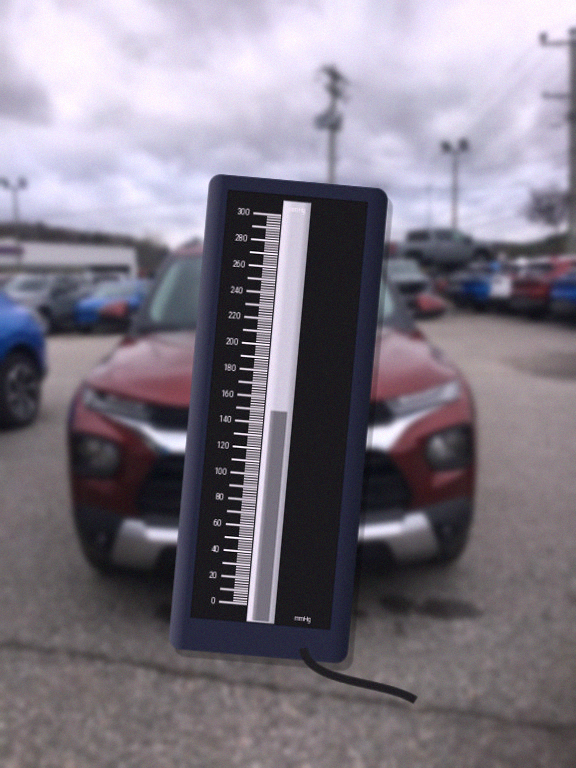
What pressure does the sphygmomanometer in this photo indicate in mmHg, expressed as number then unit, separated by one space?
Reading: 150 mmHg
